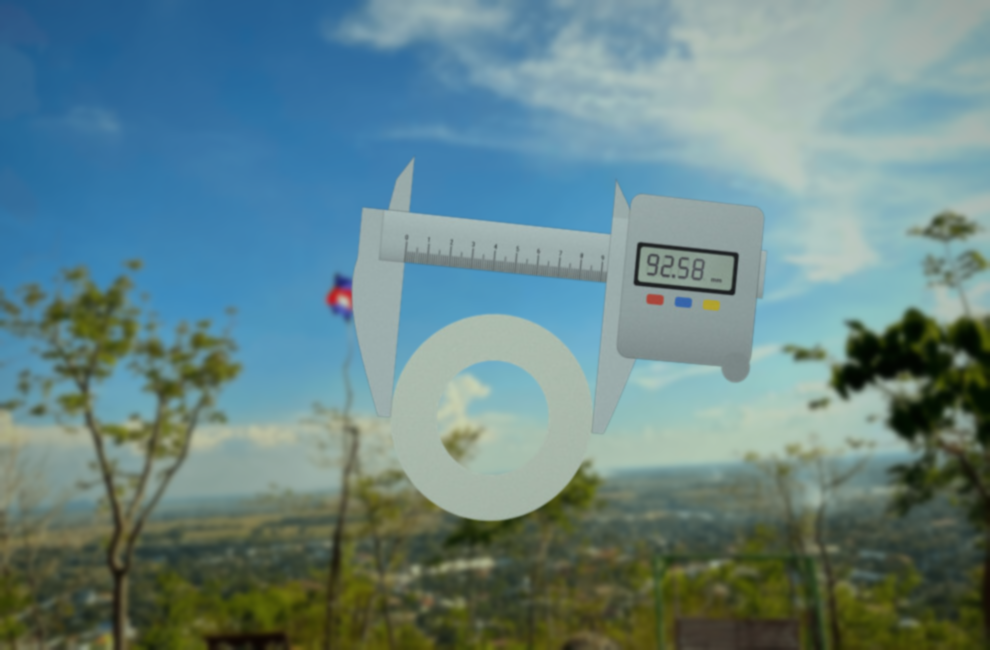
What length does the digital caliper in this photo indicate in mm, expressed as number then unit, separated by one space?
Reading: 92.58 mm
